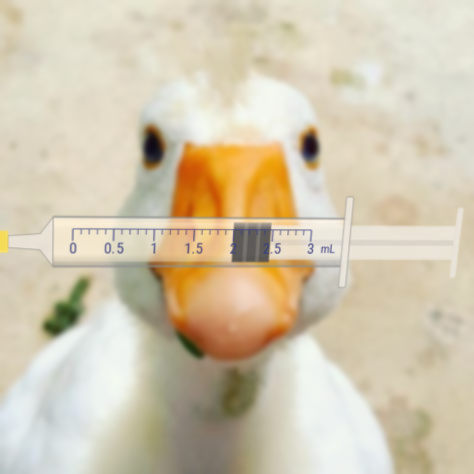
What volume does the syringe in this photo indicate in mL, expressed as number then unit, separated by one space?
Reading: 2 mL
